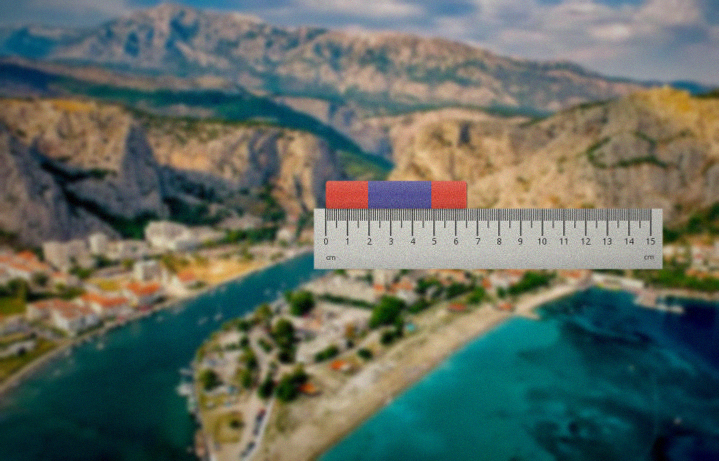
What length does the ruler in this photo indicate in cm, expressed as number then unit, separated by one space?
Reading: 6.5 cm
